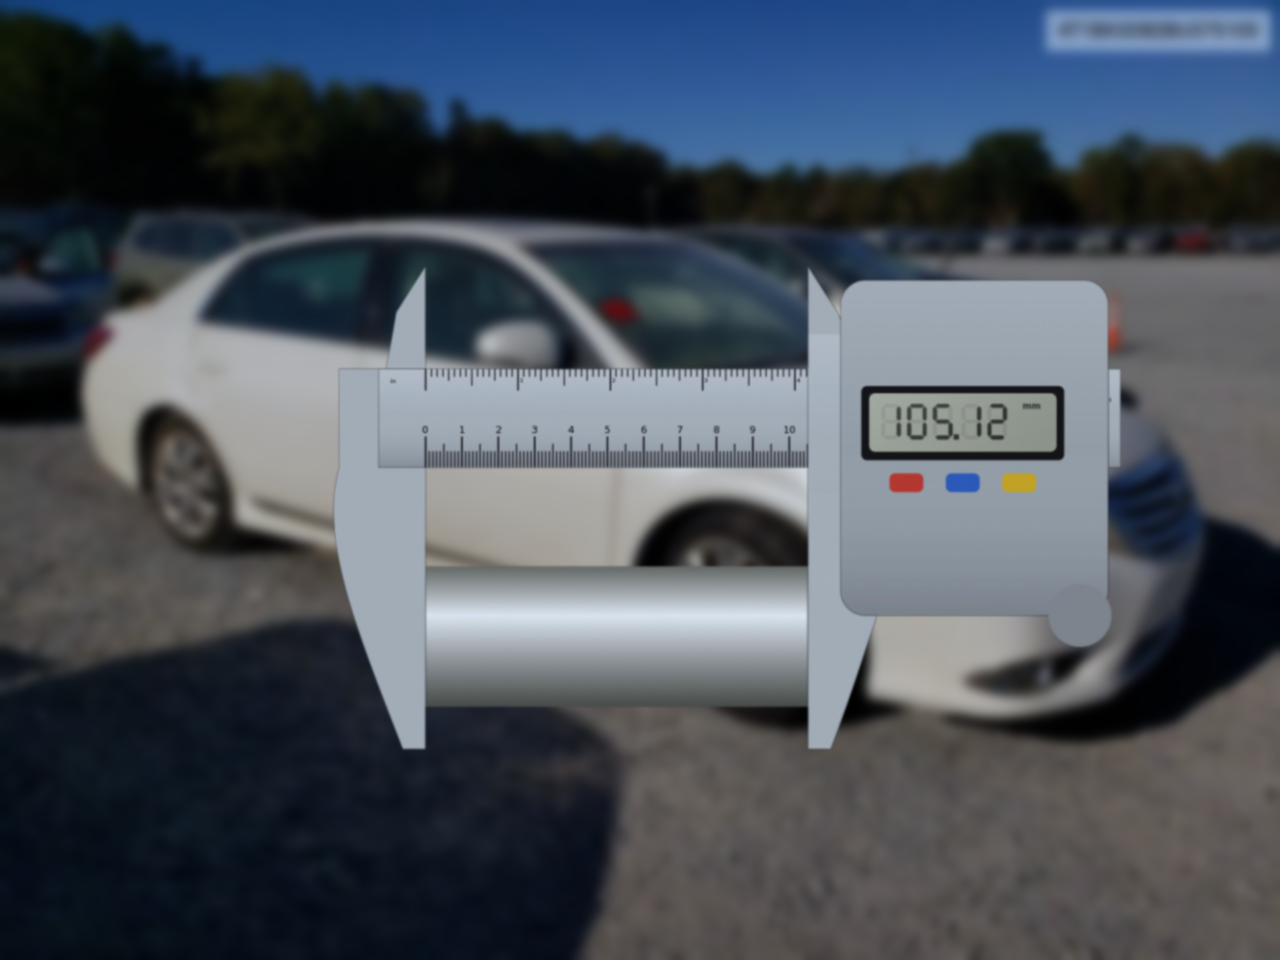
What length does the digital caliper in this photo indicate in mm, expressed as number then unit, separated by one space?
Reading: 105.12 mm
